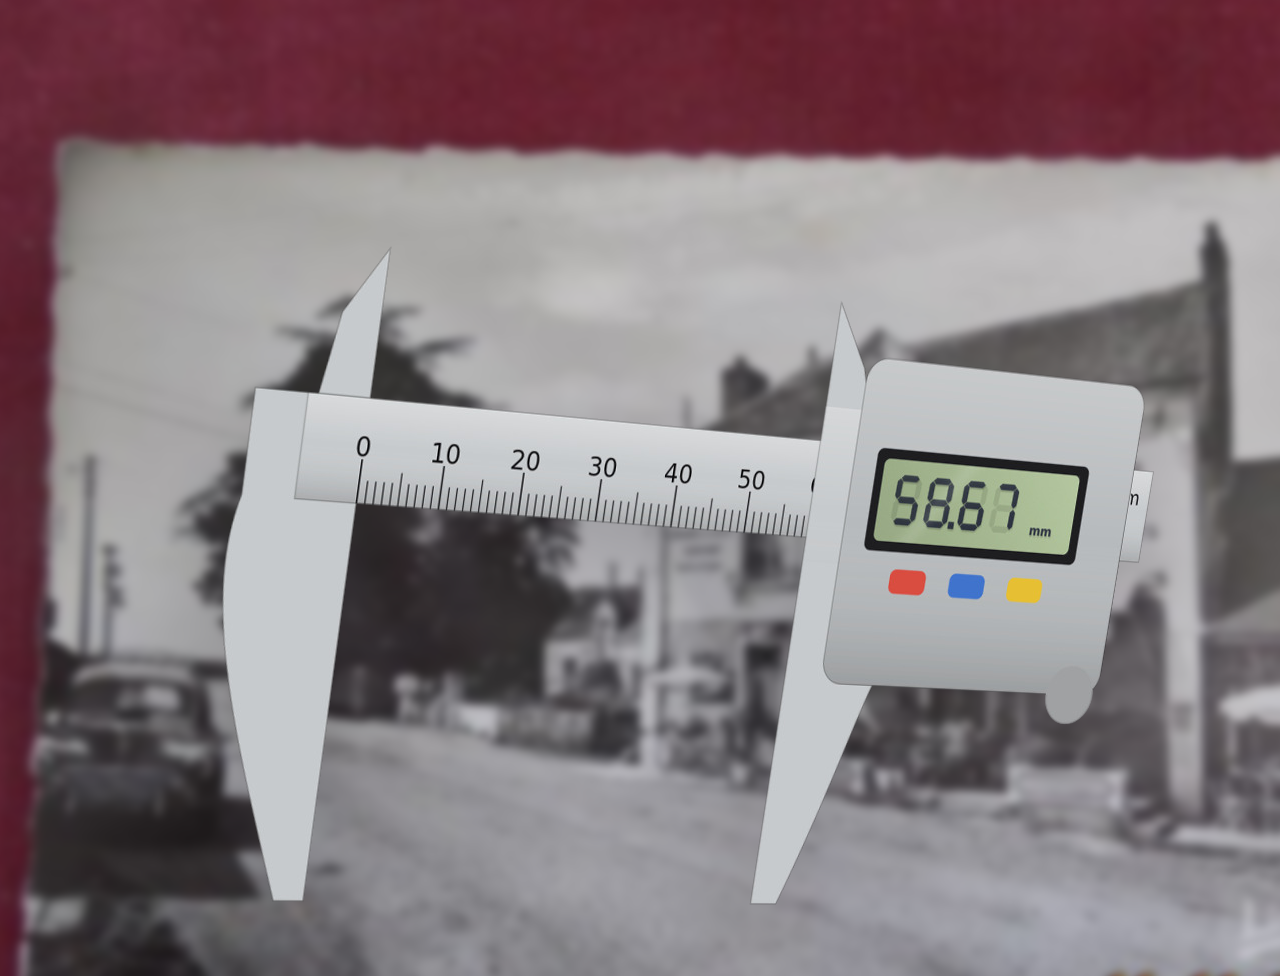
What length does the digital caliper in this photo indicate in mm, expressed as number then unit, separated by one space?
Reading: 58.67 mm
